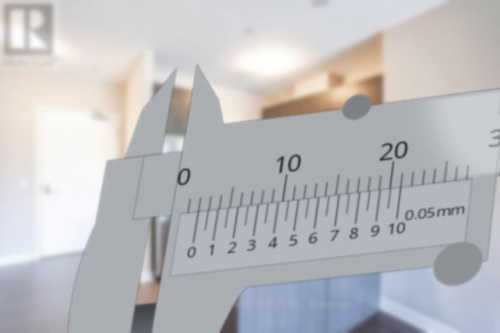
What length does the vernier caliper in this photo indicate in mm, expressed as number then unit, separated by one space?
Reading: 2.0 mm
